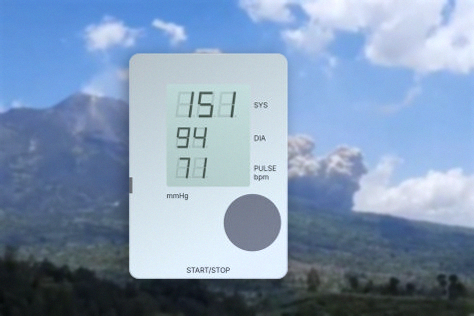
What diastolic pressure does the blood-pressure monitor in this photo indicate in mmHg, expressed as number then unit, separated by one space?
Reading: 94 mmHg
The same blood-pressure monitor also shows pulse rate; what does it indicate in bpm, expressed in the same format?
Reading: 71 bpm
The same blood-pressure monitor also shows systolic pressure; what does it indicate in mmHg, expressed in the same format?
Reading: 151 mmHg
